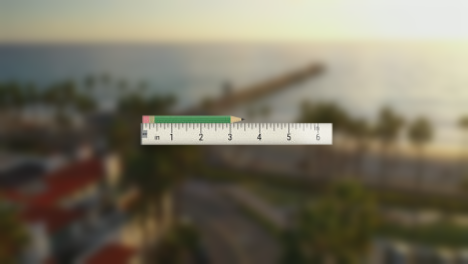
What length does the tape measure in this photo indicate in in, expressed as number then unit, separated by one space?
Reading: 3.5 in
